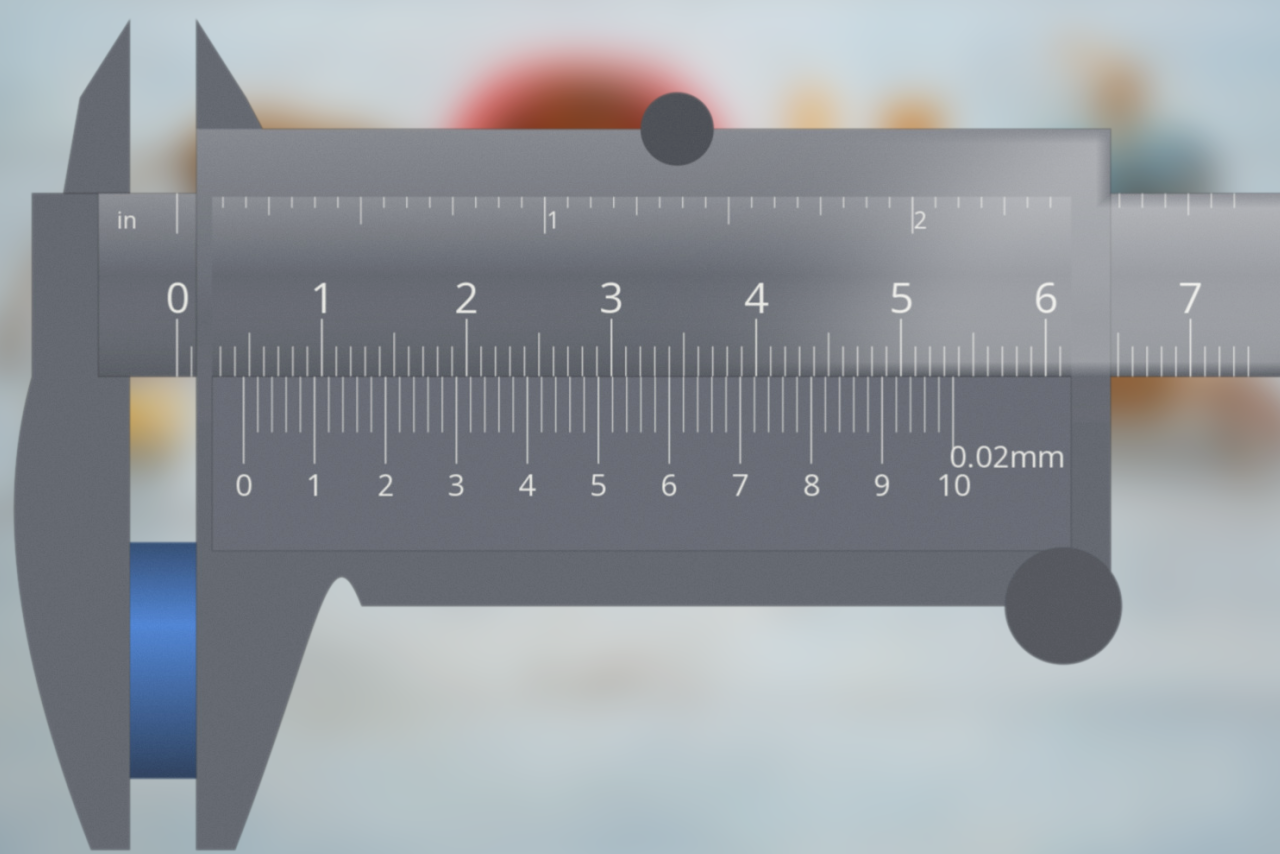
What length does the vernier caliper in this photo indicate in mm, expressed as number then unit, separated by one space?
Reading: 4.6 mm
